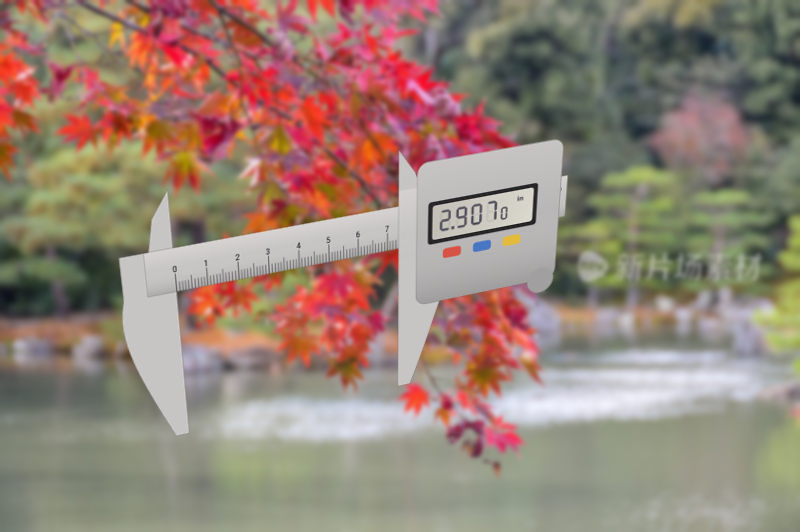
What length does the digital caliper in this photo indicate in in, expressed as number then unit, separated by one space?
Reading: 2.9070 in
